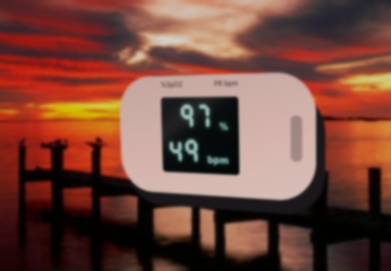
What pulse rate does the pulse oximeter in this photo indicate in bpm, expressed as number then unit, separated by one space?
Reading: 49 bpm
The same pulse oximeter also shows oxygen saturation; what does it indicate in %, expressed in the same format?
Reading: 97 %
